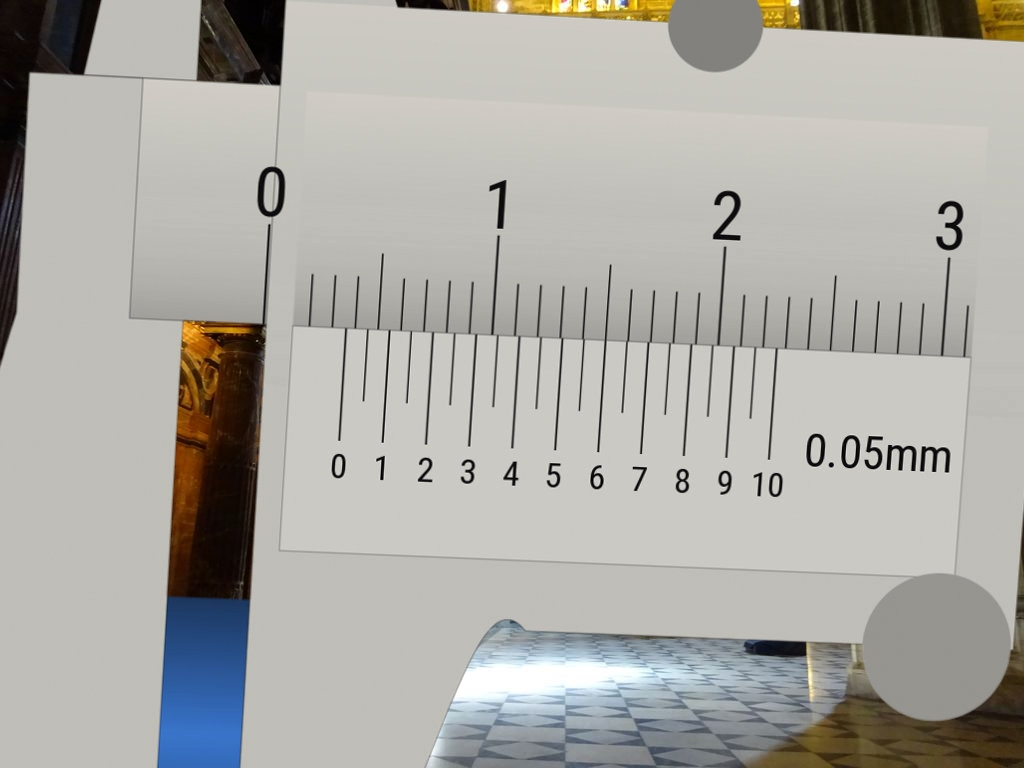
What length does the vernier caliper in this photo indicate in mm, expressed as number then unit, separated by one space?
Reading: 3.6 mm
